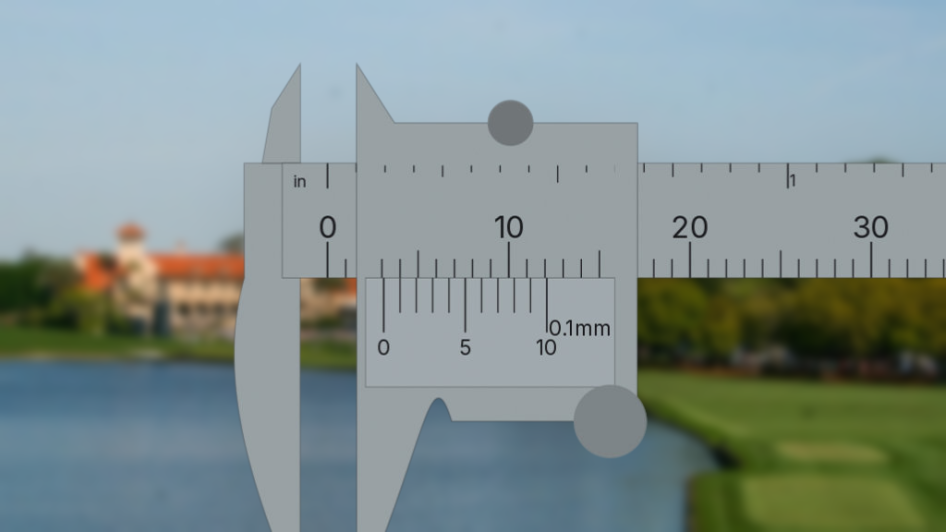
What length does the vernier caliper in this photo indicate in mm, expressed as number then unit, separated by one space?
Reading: 3.1 mm
